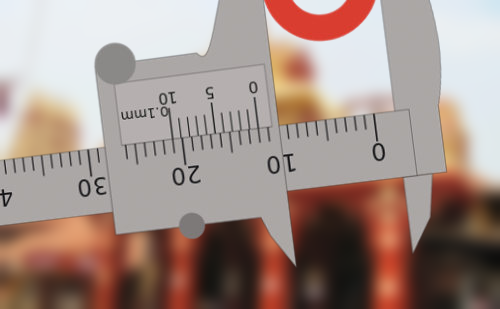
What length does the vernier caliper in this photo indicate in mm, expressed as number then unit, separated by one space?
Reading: 12.0 mm
